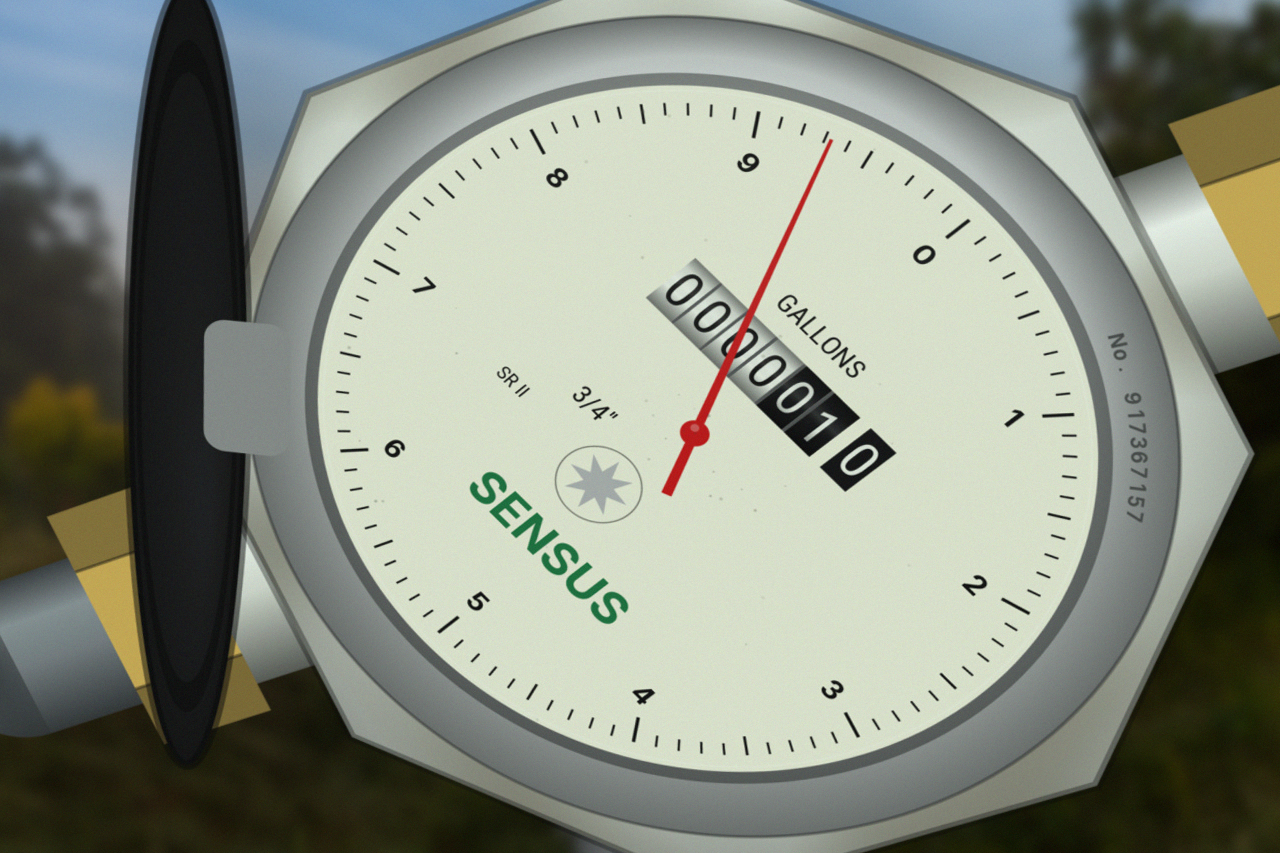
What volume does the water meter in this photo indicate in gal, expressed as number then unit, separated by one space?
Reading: 9.3 gal
